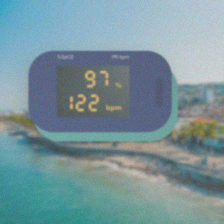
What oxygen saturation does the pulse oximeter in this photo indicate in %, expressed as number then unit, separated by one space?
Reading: 97 %
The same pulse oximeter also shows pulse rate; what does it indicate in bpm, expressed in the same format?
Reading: 122 bpm
